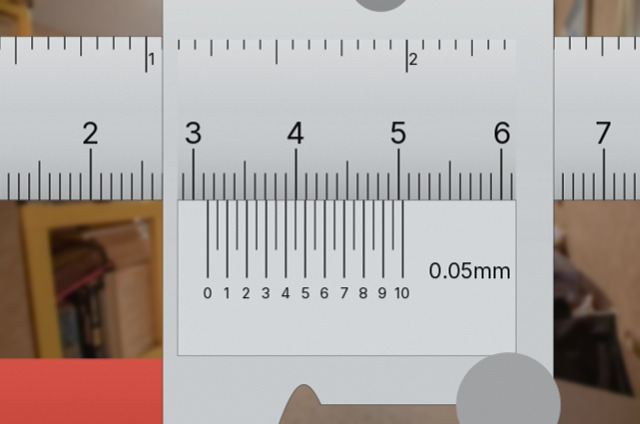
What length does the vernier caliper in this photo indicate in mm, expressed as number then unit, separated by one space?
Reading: 31.4 mm
